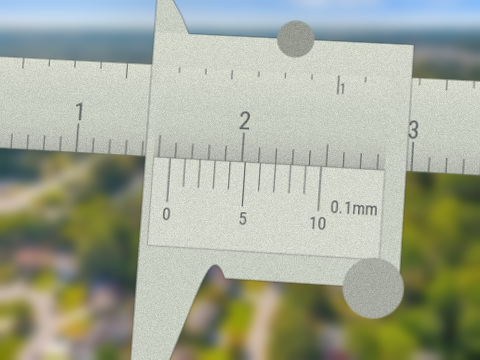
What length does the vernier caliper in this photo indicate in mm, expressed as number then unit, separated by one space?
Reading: 15.7 mm
